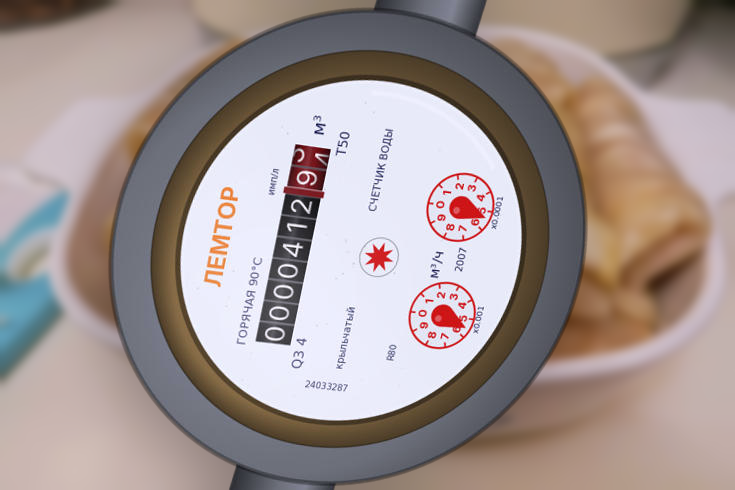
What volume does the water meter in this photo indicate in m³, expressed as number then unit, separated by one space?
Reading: 412.9355 m³
